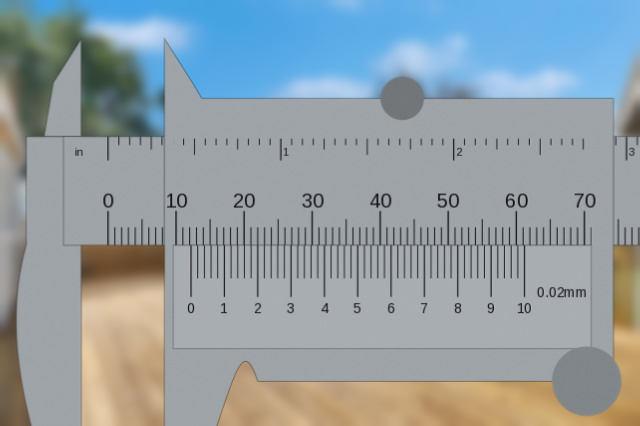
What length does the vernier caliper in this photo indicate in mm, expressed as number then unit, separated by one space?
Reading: 12.2 mm
